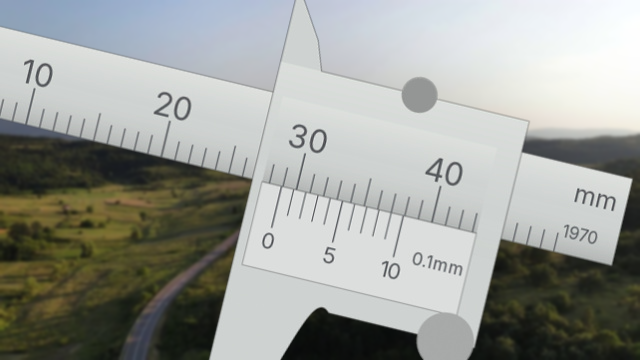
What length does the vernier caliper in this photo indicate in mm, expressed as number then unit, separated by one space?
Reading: 28.9 mm
